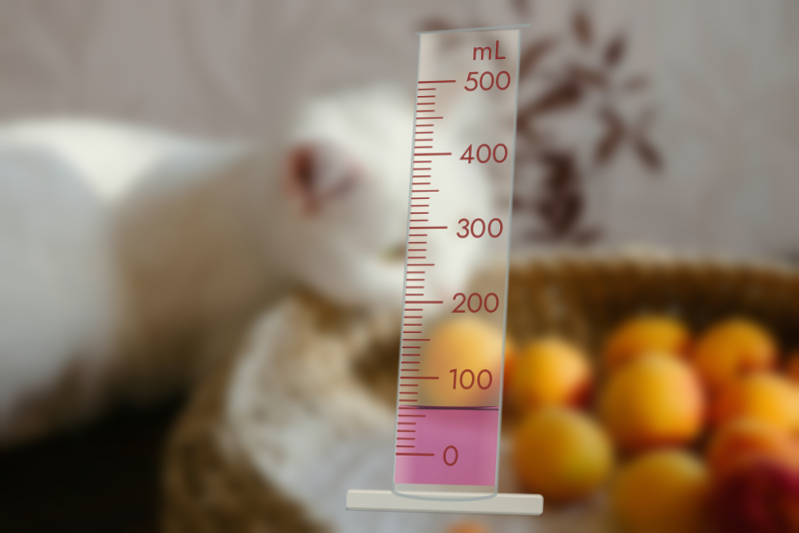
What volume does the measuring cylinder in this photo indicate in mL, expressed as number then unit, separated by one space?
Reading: 60 mL
